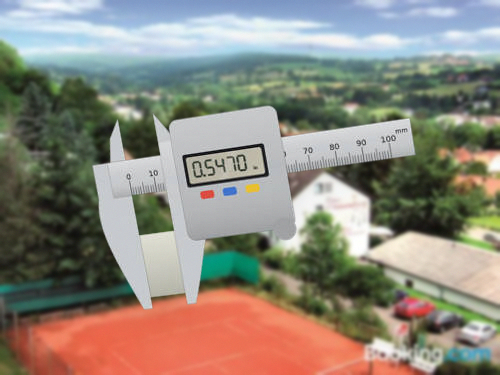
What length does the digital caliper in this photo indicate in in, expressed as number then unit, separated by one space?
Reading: 0.5470 in
